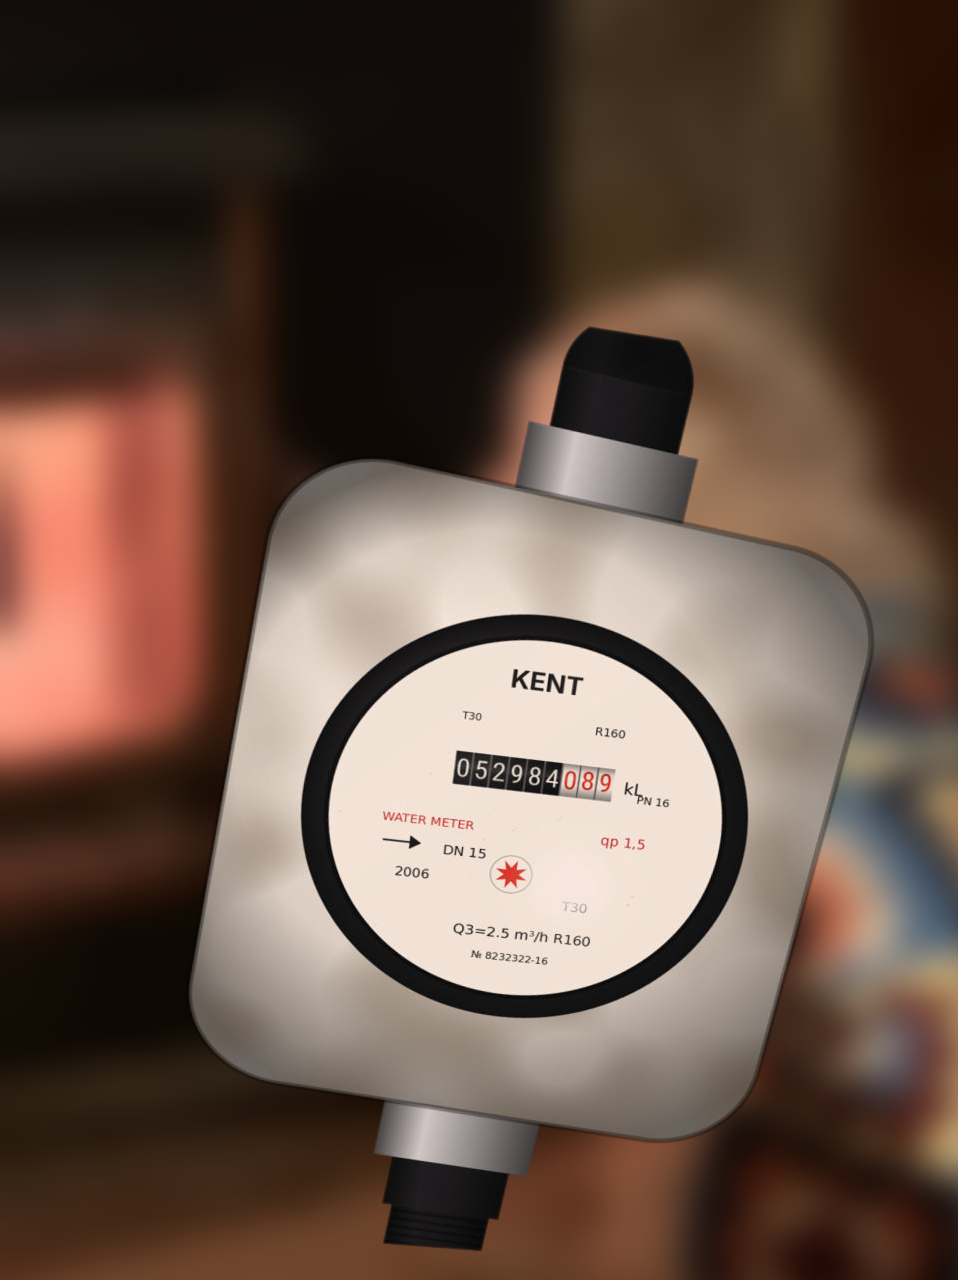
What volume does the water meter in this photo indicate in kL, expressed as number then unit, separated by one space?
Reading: 52984.089 kL
